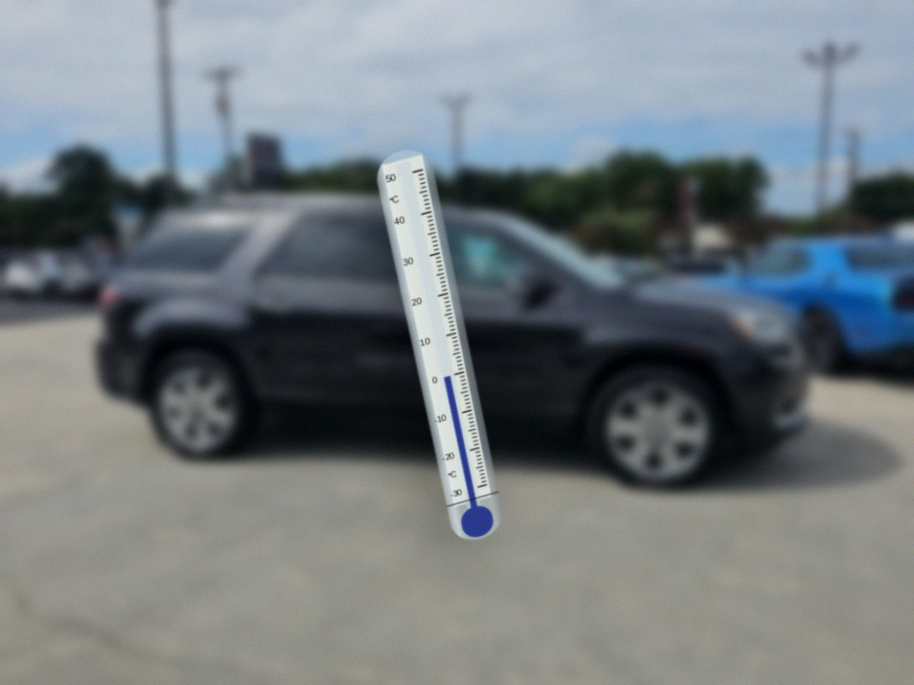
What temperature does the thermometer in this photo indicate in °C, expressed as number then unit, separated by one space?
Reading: 0 °C
